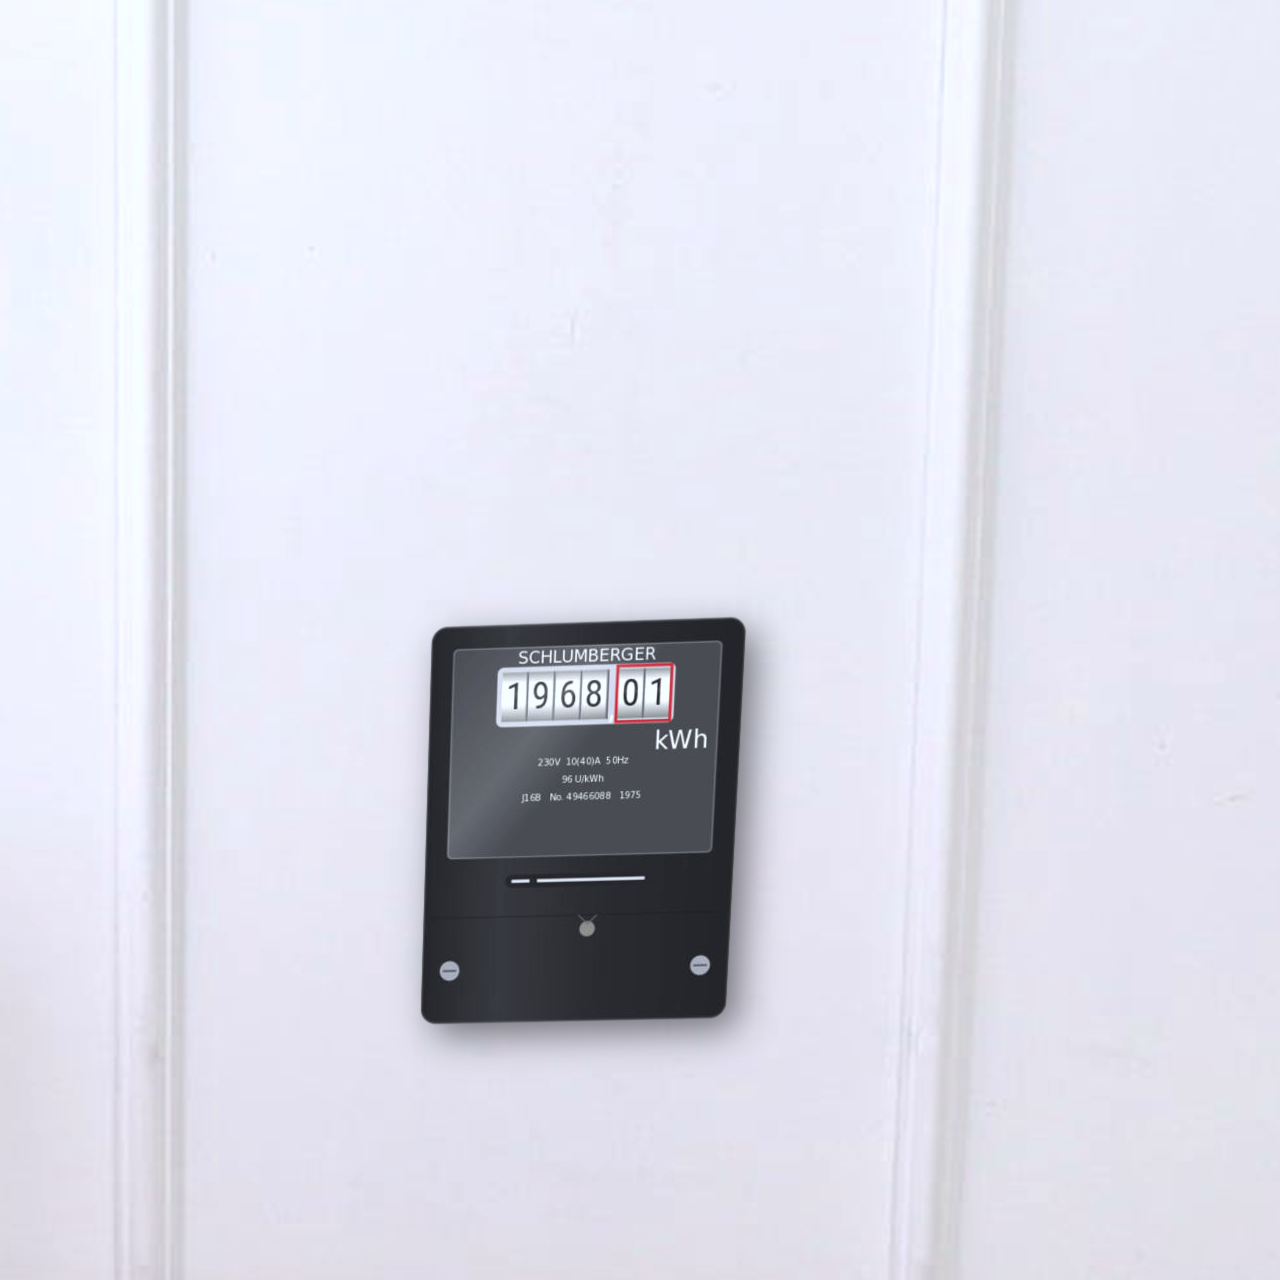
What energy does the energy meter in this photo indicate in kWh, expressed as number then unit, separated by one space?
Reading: 1968.01 kWh
